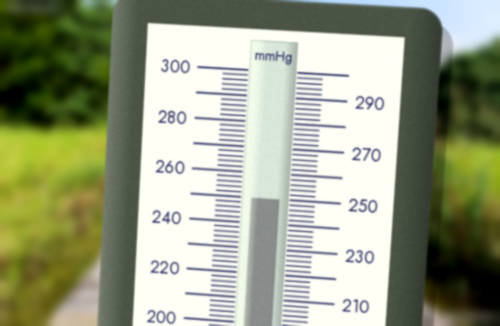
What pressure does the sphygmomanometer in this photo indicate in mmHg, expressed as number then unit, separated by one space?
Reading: 250 mmHg
